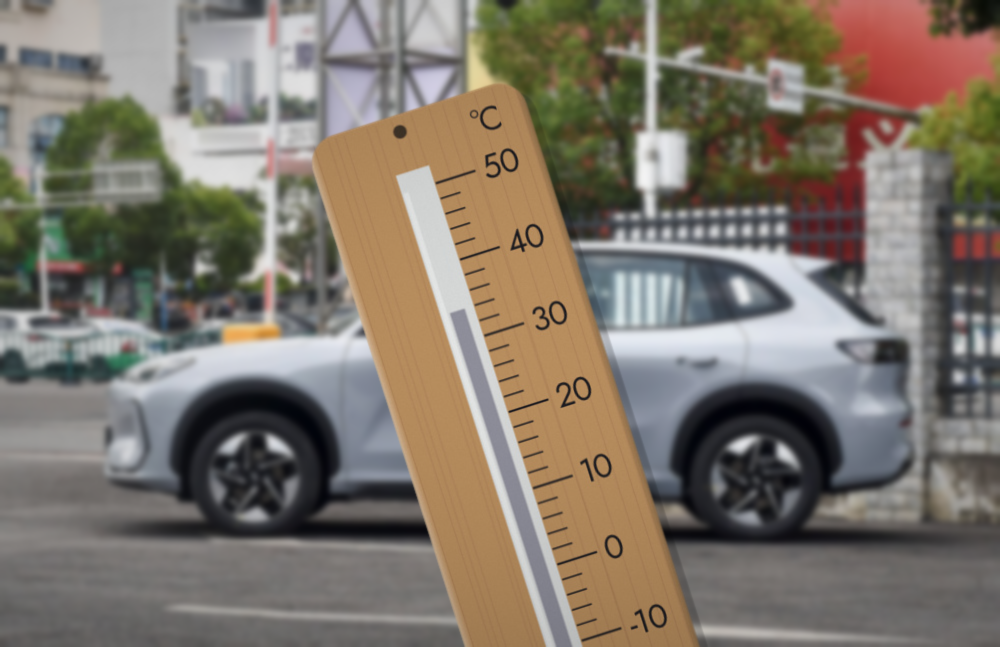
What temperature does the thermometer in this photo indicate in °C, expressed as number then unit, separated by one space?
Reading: 34 °C
